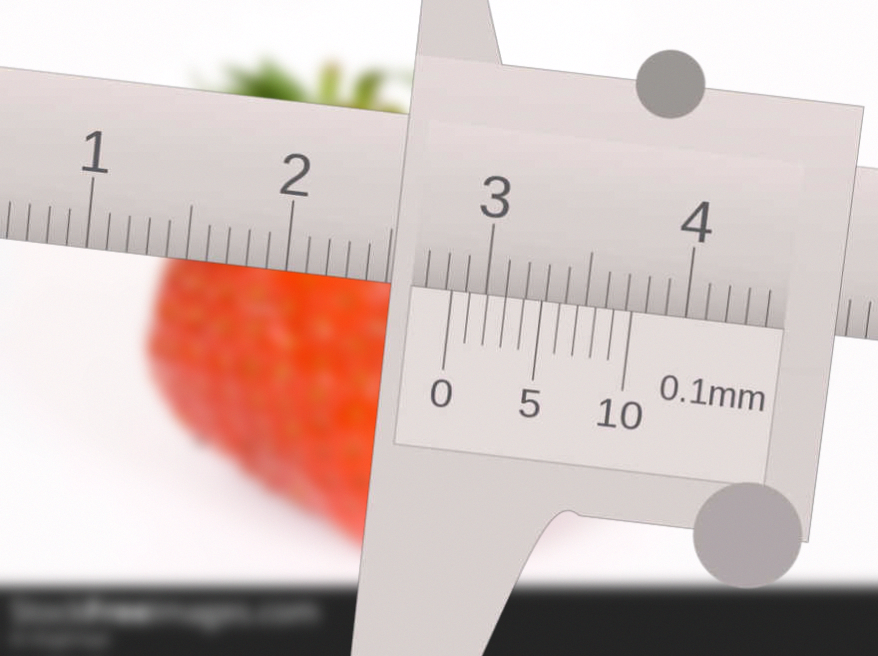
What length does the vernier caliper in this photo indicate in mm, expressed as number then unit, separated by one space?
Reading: 28.3 mm
